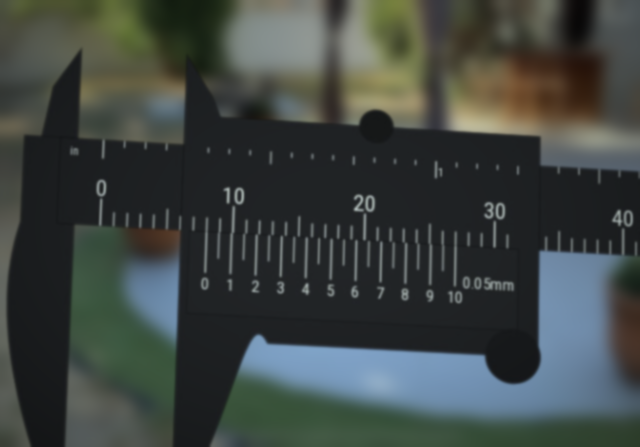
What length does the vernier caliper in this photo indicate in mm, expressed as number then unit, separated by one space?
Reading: 8.0 mm
